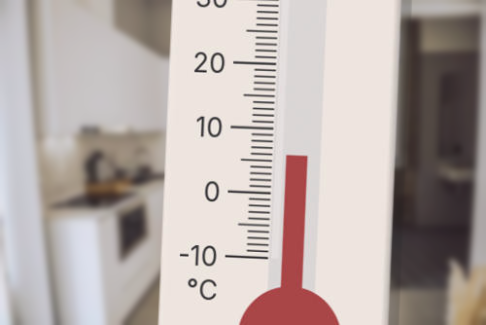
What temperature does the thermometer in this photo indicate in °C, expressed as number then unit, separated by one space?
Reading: 6 °C
